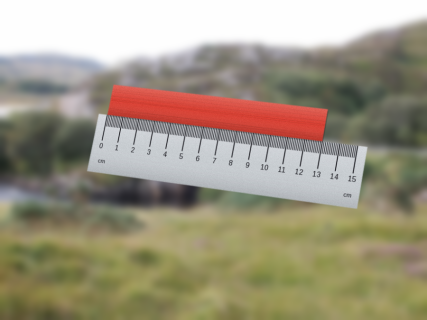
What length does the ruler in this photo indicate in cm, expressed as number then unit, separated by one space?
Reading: 13 cm
